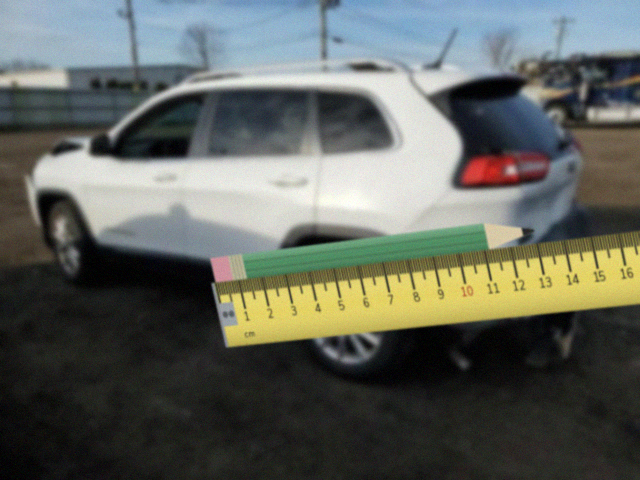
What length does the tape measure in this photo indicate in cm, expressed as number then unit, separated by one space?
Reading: 13 cm
